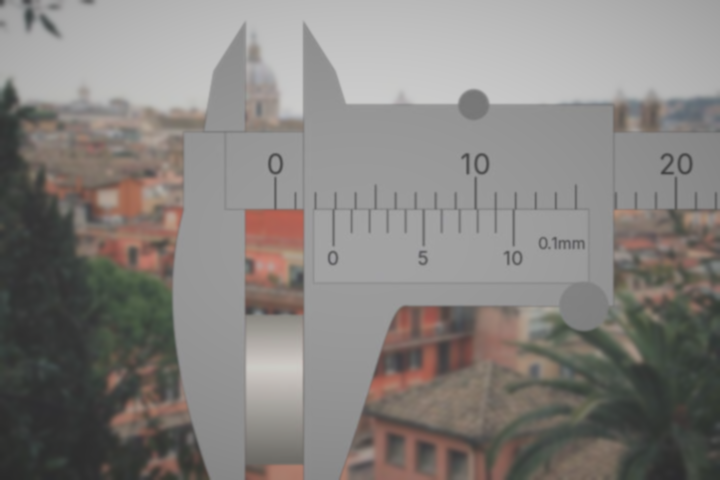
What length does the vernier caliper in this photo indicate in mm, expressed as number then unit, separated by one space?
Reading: 2.9 mm
